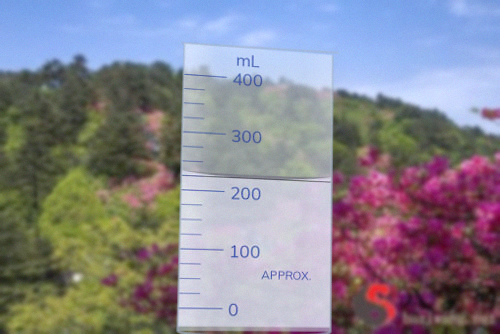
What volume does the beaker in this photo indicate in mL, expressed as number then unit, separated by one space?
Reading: 225 mL
